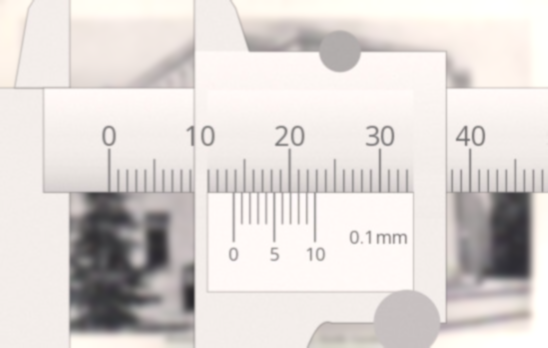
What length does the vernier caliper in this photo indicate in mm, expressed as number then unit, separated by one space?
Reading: 13.8 mm
